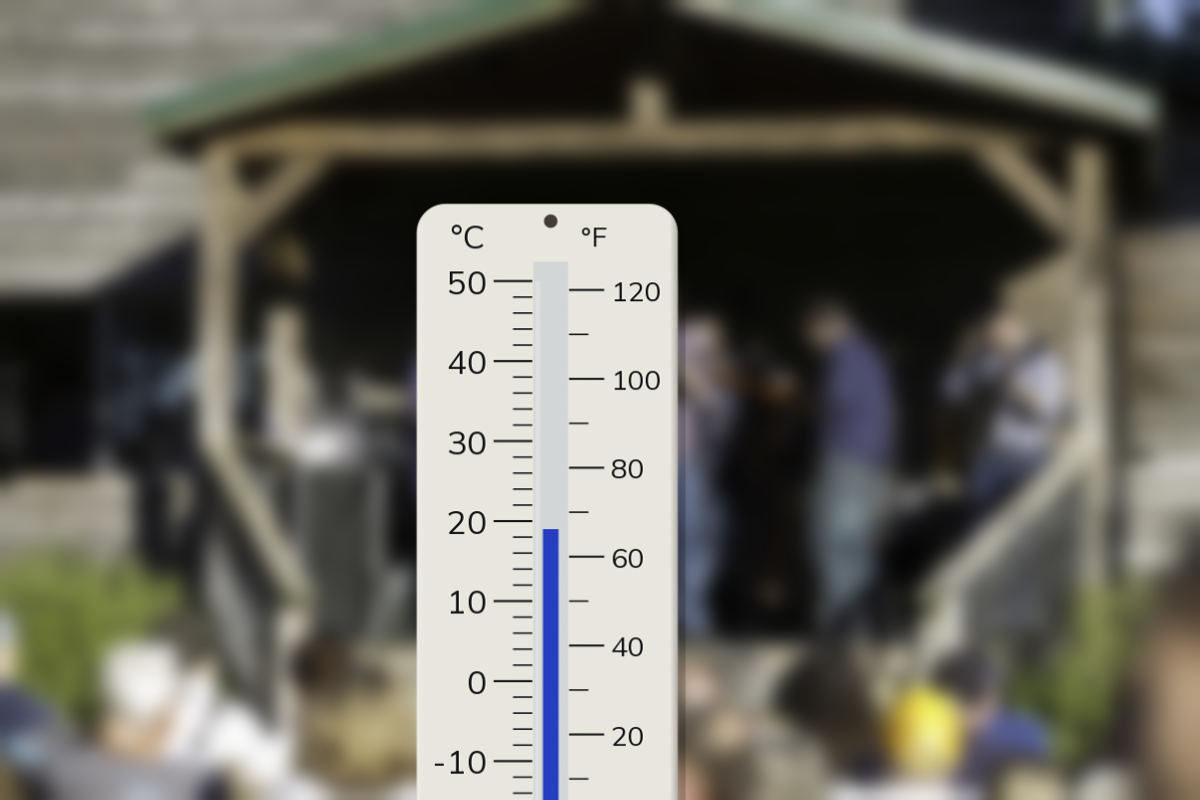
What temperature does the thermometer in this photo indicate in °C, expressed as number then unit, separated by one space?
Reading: 19 °C
